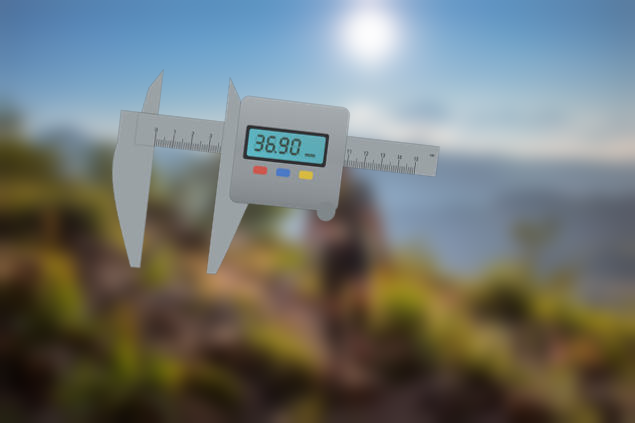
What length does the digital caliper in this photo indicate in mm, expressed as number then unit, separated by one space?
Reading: 36.90 mm
